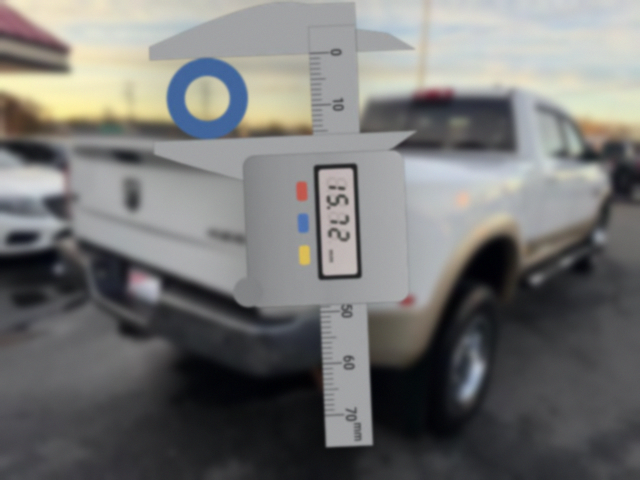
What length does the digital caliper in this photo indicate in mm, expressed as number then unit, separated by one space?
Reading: 15.72 mm
